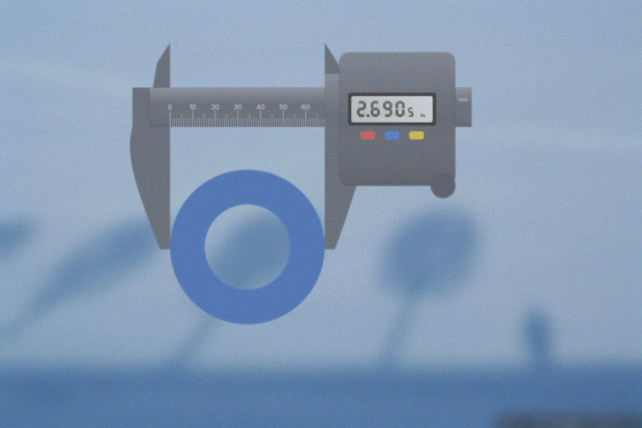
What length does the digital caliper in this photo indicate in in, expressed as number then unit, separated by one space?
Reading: 2.6905 in
